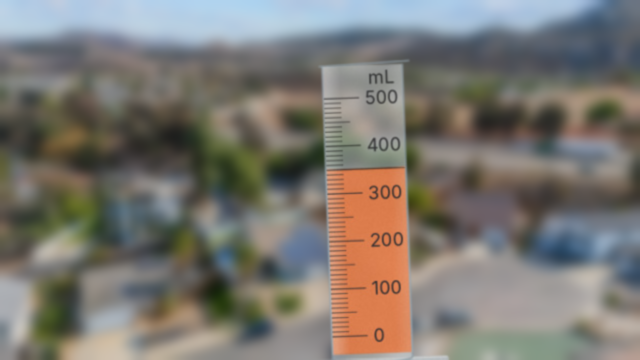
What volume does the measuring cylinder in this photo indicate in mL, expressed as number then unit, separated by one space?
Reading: 350 mL
